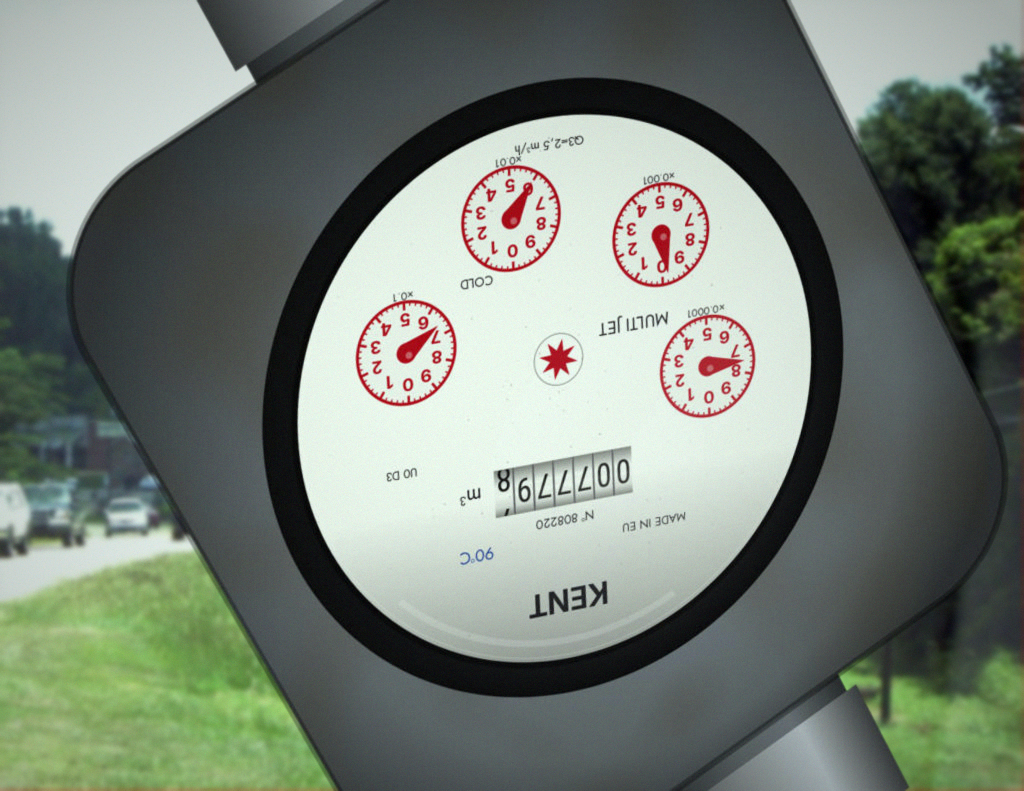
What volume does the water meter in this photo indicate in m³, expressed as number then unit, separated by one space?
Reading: 77797.6597 m³
